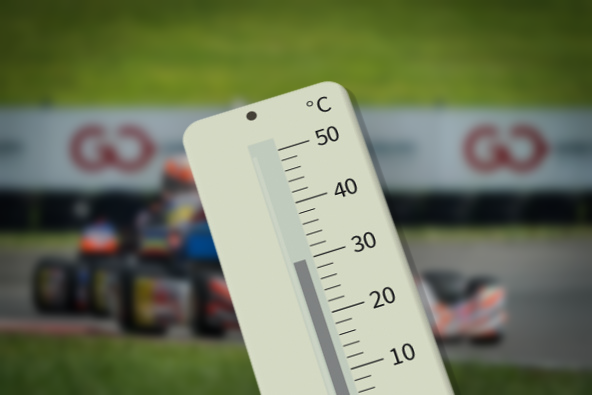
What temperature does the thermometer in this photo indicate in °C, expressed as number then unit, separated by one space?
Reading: 30 °C
